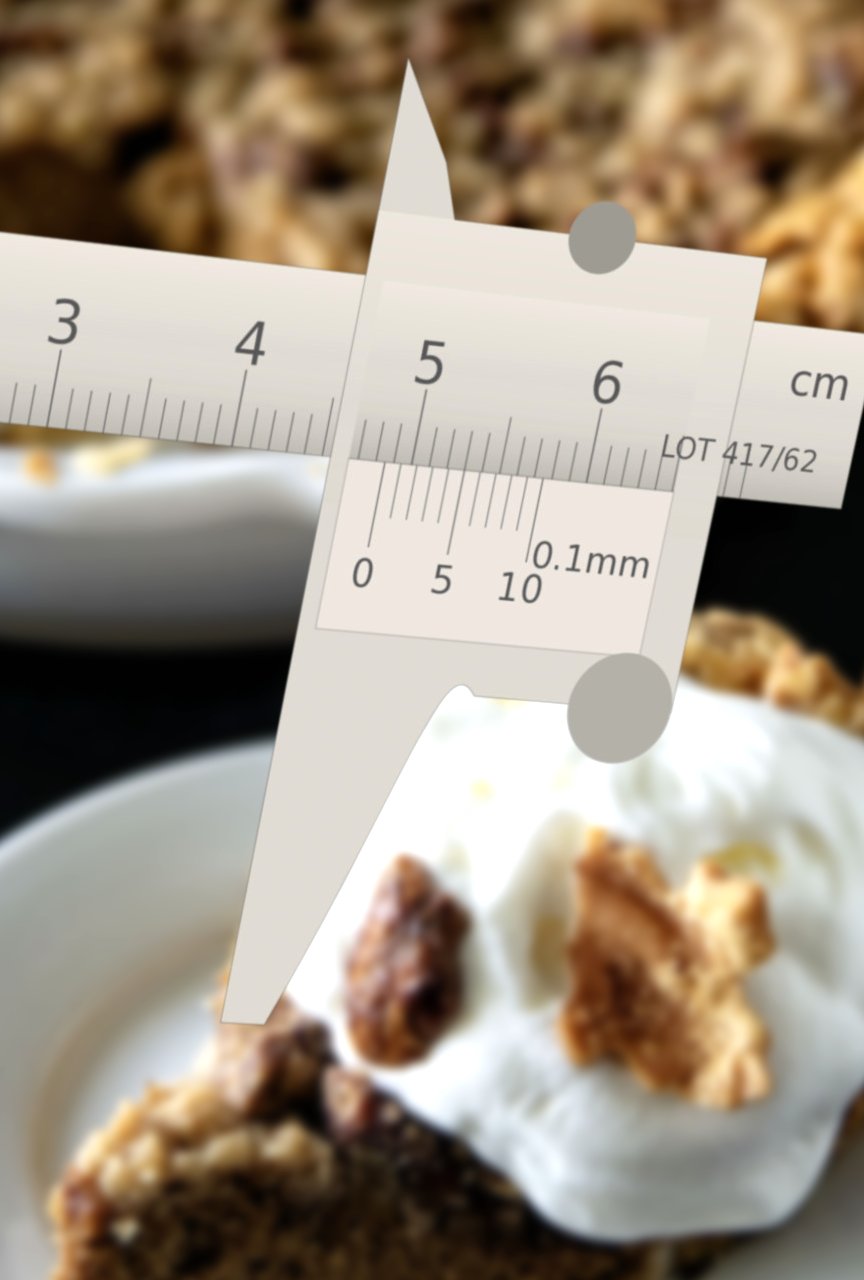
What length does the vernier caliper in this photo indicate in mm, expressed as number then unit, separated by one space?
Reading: 48.5 mm
